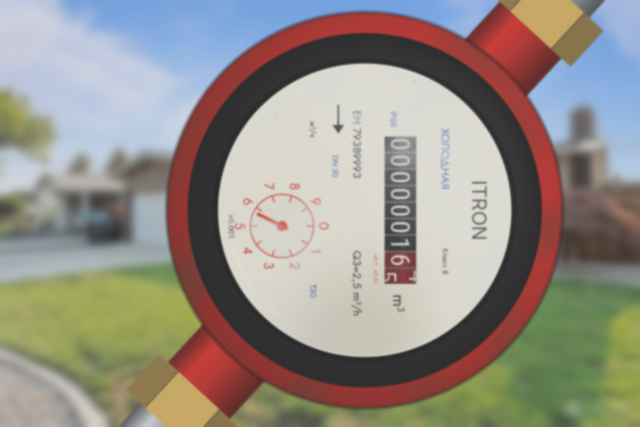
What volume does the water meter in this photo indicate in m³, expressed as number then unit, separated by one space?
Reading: 1.645 m³
